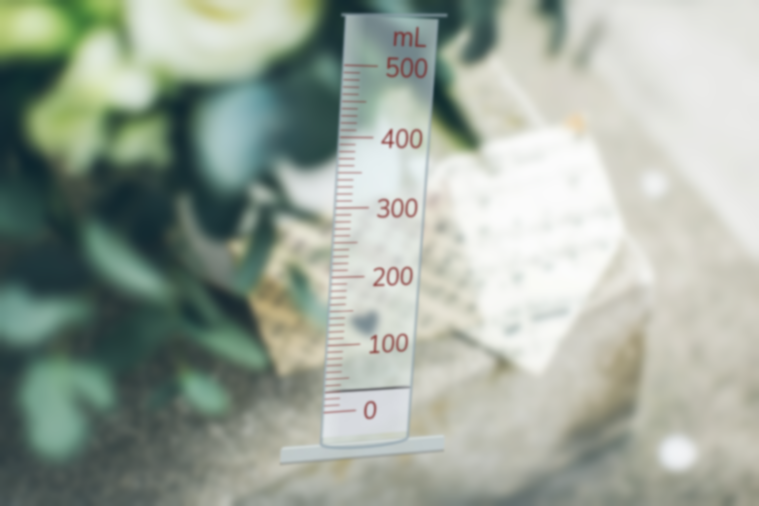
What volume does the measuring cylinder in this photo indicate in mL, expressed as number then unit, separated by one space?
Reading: 30 mL
